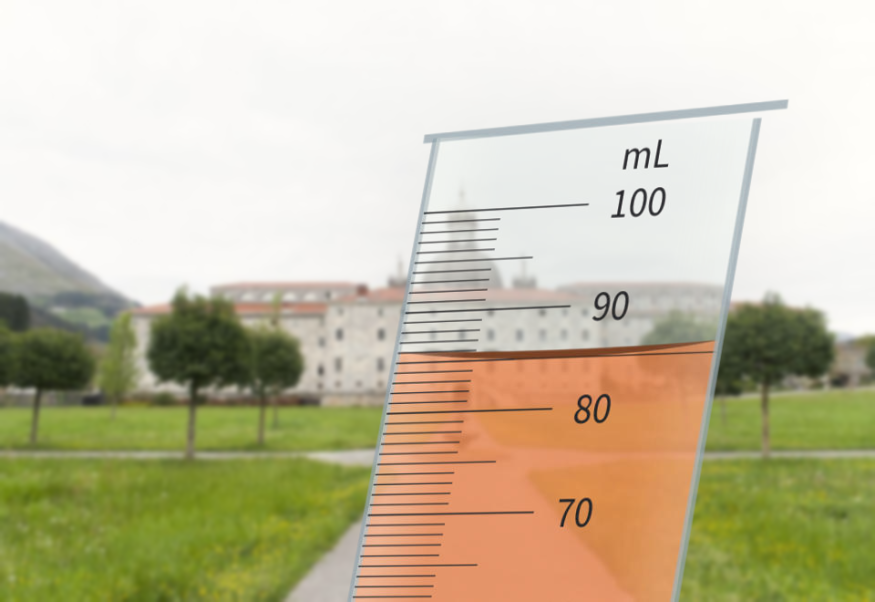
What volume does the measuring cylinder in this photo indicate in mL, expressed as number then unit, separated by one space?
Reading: 85 mL
